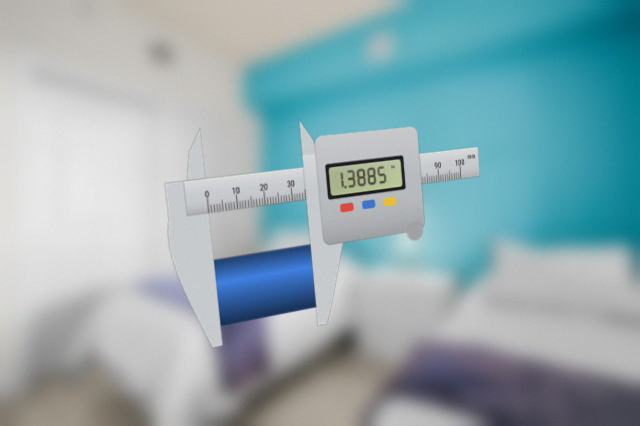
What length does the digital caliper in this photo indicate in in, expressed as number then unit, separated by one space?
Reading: 1.3885 in
